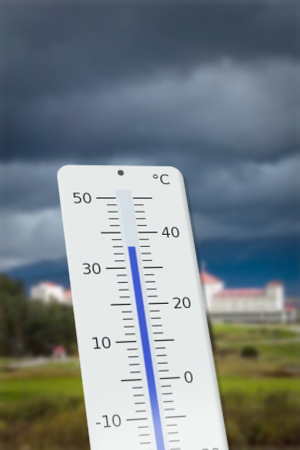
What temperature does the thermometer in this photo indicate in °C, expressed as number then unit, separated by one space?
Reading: 36 °C
